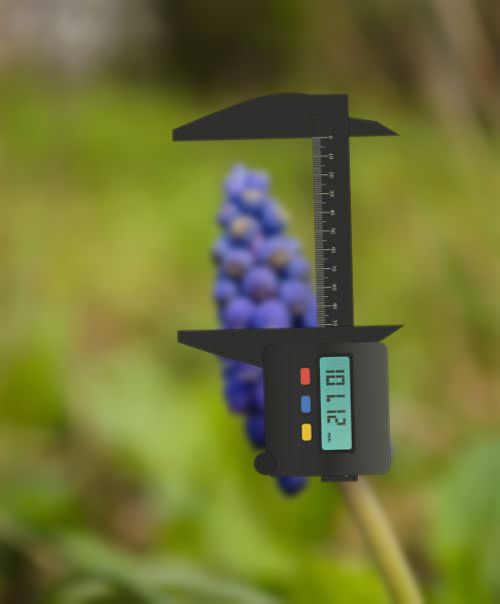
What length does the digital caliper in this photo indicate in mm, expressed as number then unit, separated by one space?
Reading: 101.12 mm
